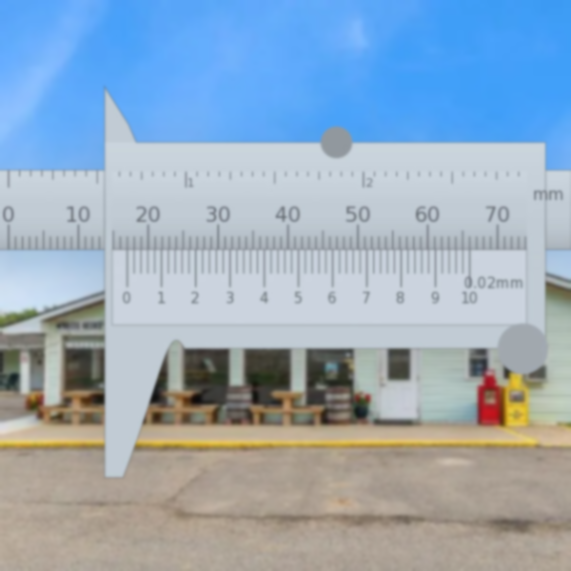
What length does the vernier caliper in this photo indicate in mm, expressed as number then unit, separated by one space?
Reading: 17.0 mm
